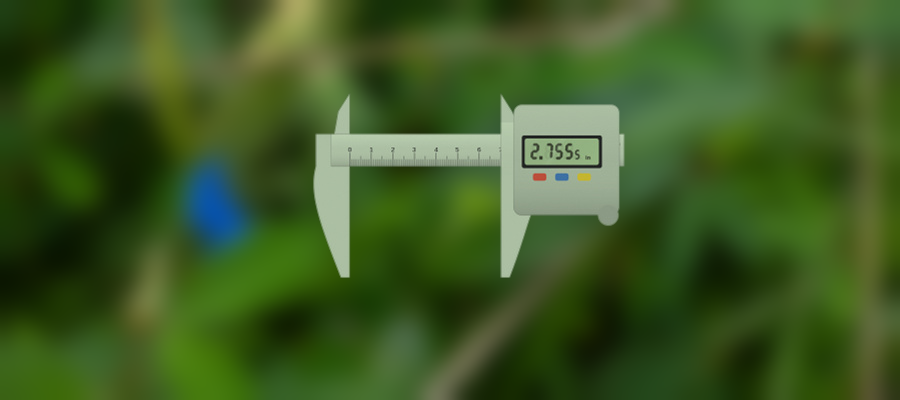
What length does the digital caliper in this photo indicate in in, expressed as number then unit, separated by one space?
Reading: 2.7555 in
